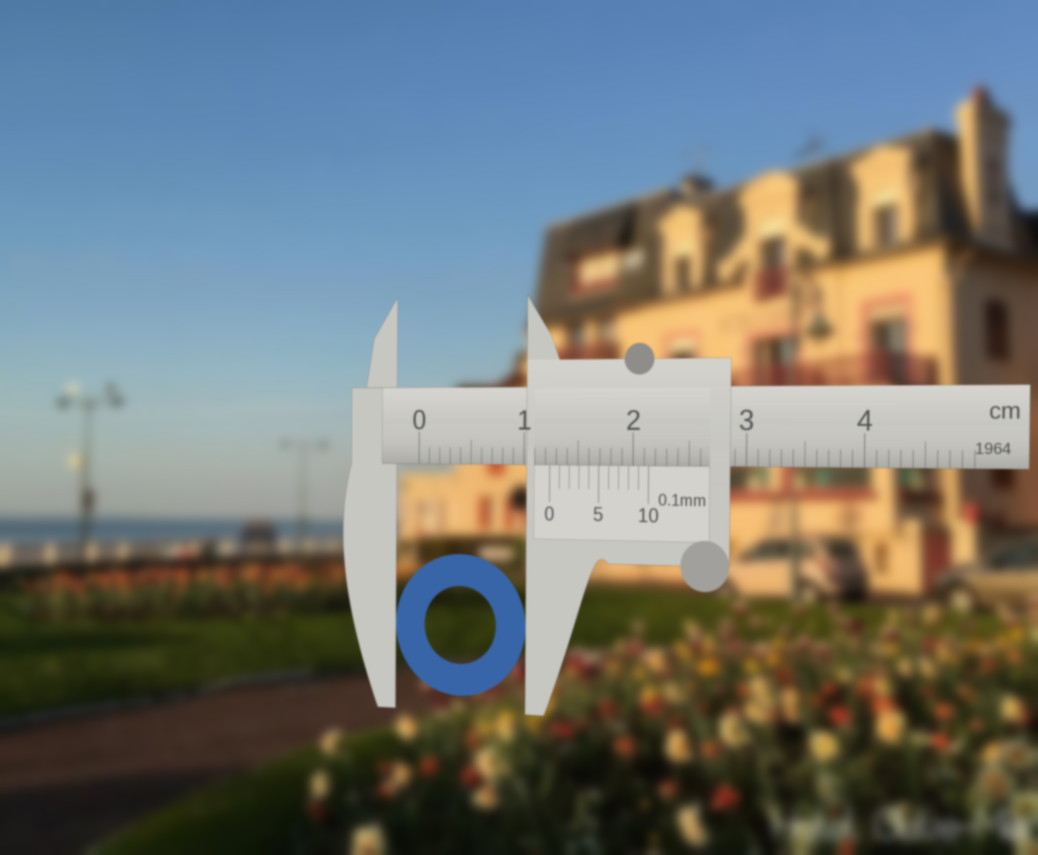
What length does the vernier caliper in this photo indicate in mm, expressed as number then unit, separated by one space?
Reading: 12.4 mm
